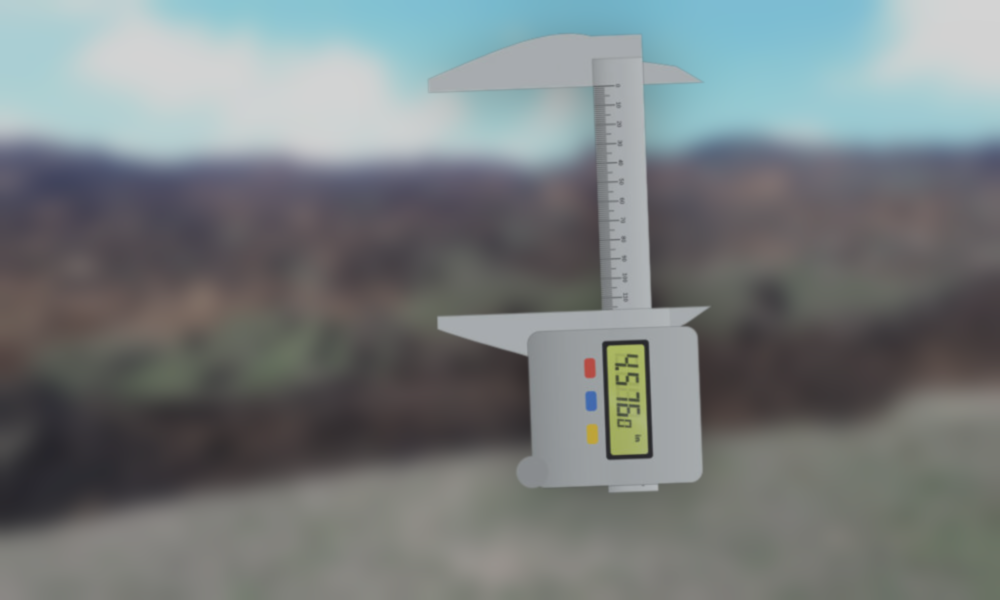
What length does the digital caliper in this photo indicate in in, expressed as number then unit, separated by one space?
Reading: 4.5760 in
